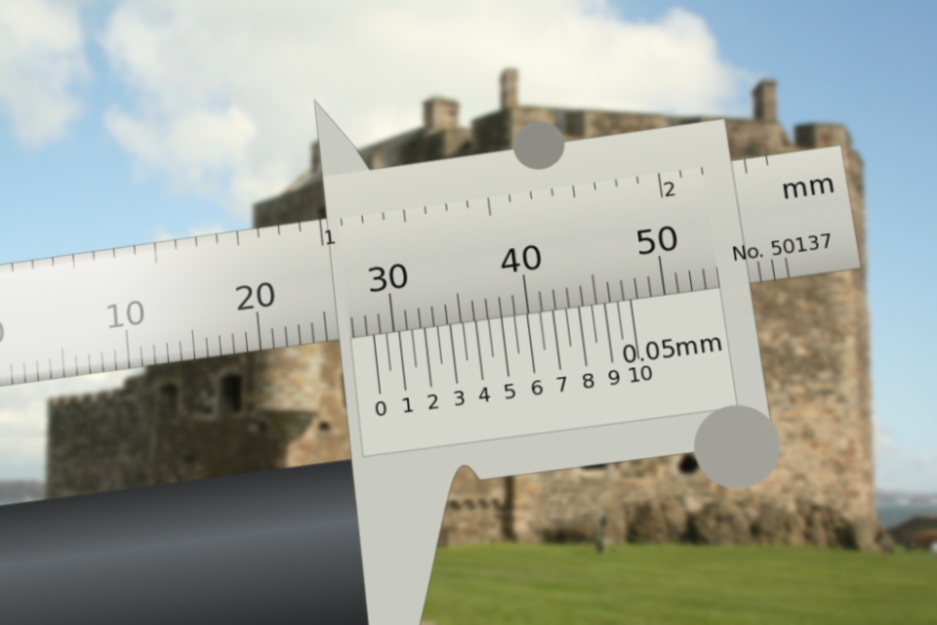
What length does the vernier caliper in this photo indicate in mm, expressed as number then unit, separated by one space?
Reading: 28.5 mm
